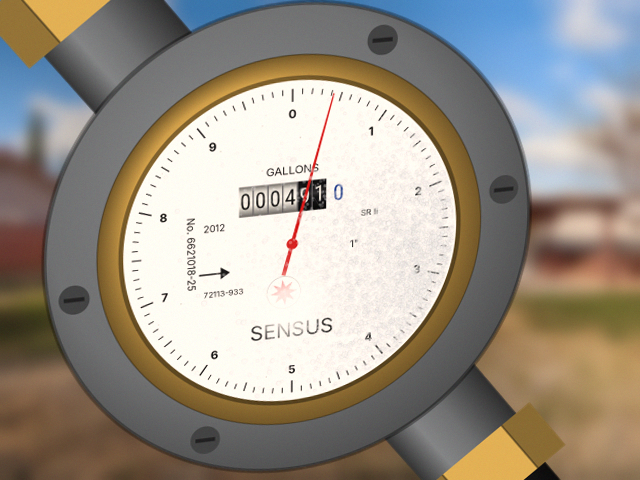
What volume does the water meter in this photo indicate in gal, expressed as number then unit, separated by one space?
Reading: 4910.4 gal
